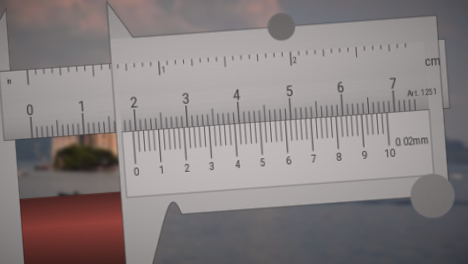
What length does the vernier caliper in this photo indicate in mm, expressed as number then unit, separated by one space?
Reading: 19.5 mm
